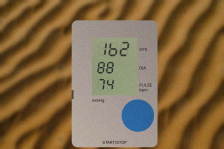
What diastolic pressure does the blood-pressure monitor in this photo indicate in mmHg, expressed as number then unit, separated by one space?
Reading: 88 mmHg
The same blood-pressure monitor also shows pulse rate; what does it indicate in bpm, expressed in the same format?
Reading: 74 bpm
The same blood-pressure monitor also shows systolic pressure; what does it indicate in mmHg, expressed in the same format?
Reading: 162 mmHg
